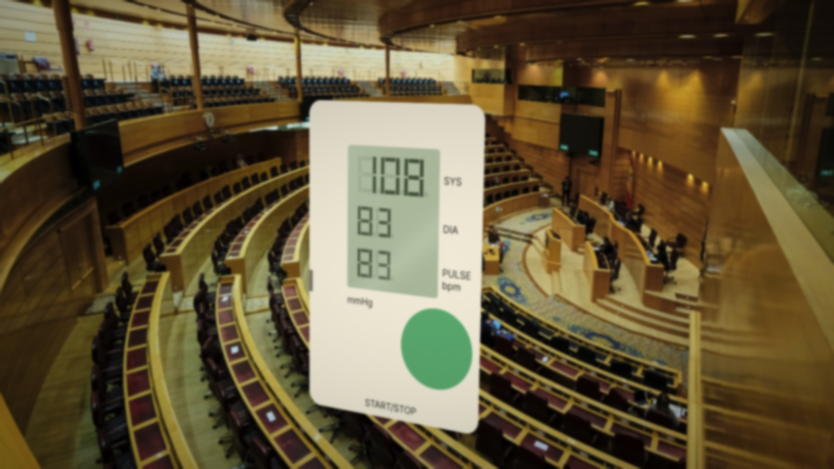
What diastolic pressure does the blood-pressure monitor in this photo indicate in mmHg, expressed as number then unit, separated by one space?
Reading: 83 mmHg
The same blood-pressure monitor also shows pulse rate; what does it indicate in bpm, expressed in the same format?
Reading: 83 bpm
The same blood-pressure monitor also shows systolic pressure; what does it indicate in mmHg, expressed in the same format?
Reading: 108 mmHg
